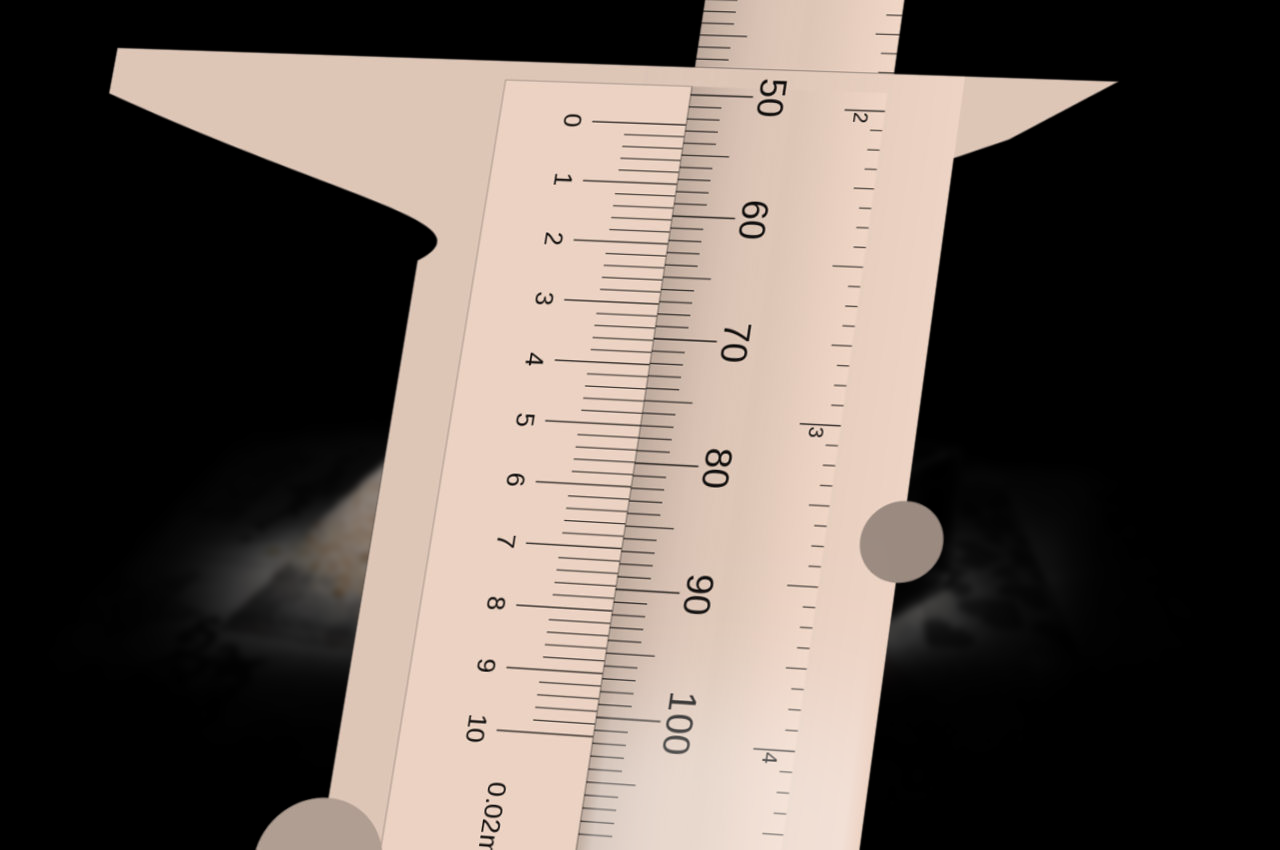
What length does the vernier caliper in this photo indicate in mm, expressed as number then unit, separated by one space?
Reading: 52.5 mm
